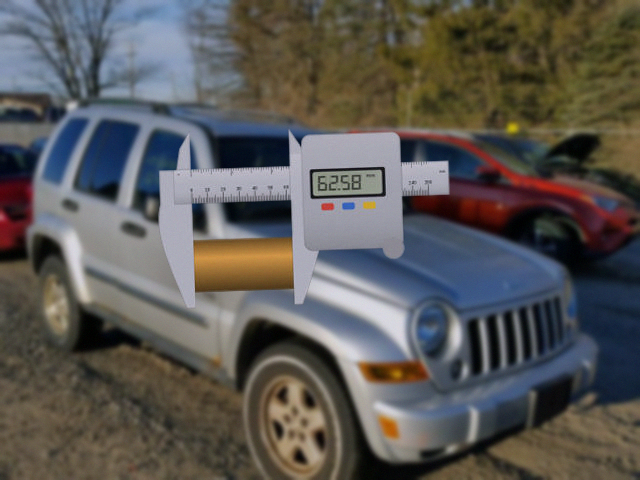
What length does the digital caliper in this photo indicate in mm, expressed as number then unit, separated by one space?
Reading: 62.58 mm
